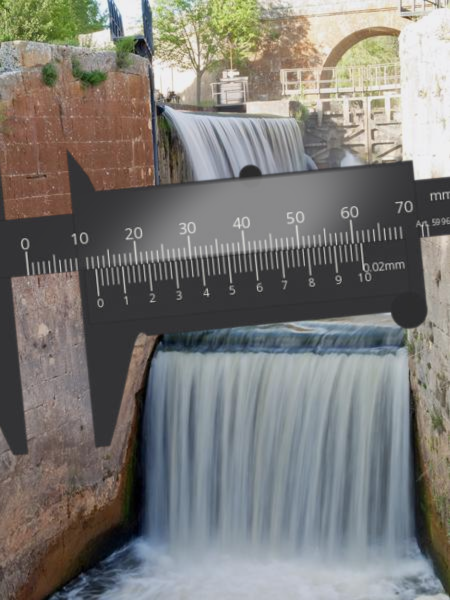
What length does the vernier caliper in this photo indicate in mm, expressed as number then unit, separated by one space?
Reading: 12.5 mm
